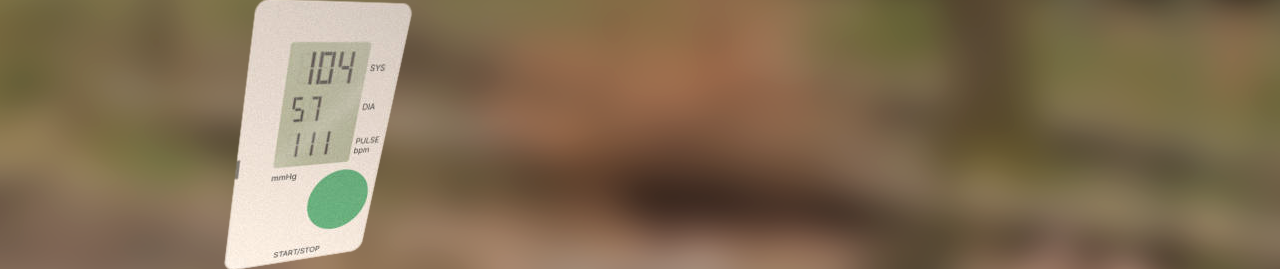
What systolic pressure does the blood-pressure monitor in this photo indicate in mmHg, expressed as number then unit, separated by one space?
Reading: 104 mmHg
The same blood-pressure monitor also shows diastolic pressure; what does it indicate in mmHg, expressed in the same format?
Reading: 57 mmHg
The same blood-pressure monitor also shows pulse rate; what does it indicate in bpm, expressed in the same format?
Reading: 111 bpm
